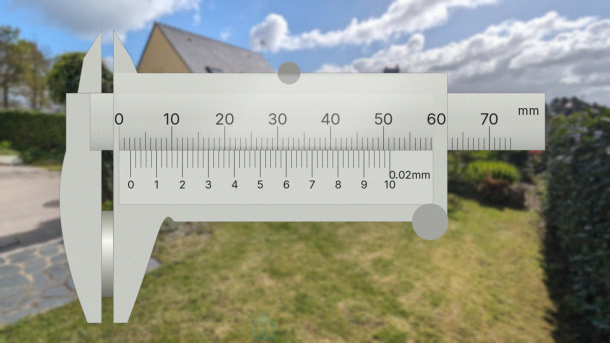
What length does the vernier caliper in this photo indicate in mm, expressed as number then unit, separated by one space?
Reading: 2.2 mm
